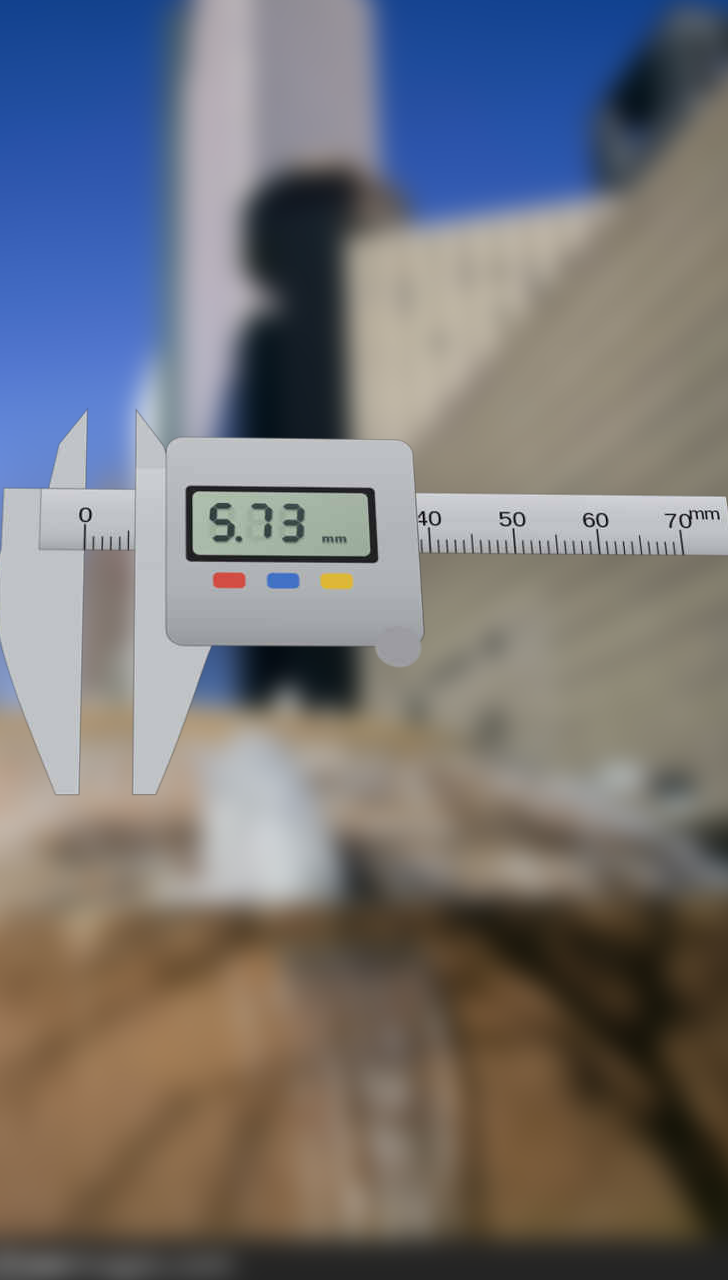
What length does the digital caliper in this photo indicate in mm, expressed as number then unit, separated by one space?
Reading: 5.73 mm
